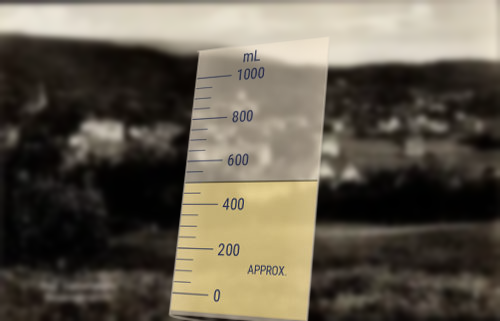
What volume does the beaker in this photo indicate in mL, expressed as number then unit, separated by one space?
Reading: 500 mL
